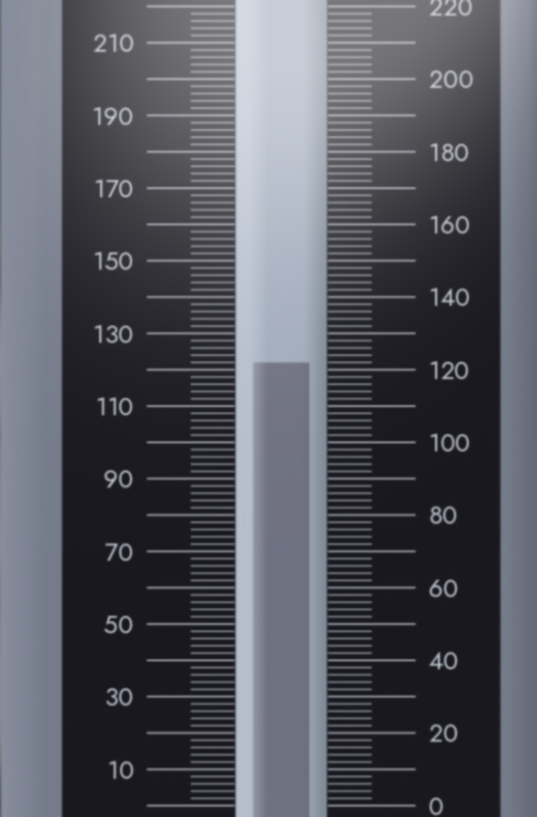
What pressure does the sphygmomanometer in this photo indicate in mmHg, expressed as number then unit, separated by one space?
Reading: 122 mmHg
